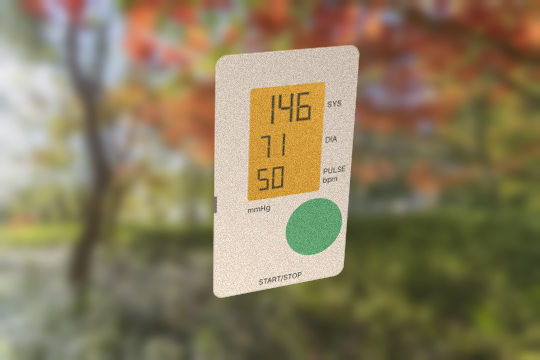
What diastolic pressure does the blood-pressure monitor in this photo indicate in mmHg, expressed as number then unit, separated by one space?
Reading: 71 mmHg
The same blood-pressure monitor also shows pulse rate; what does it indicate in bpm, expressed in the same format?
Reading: 50 bpm
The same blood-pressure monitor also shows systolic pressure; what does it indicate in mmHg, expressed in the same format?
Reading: 146 mmHg
